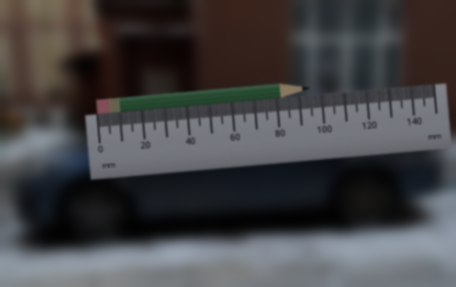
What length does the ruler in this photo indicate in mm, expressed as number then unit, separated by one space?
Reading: 95 mm
